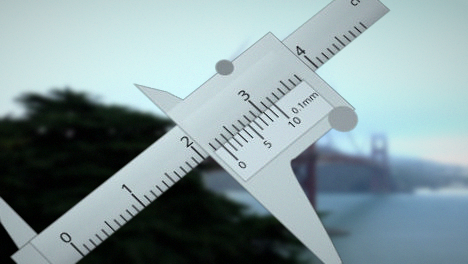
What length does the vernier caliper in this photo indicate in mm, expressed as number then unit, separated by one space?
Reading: 23.0 mm
